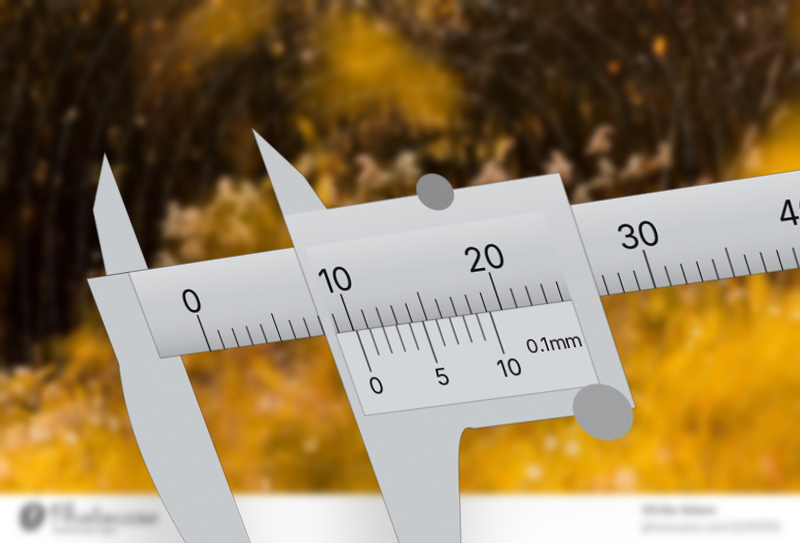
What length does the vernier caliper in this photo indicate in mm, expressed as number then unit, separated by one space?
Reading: 10.2 mm
